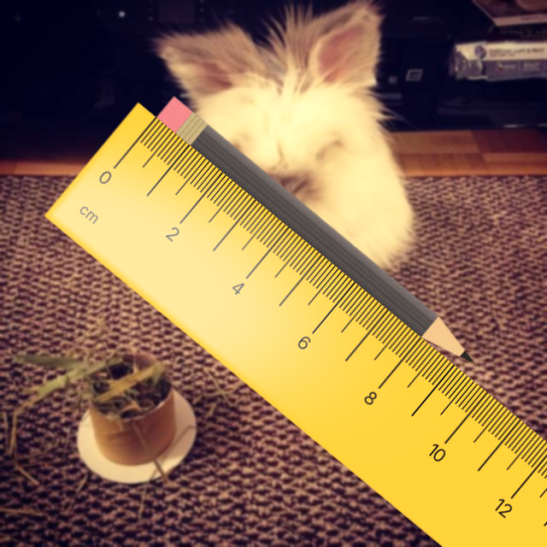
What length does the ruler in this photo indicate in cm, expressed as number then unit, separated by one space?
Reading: 9.3 cm
